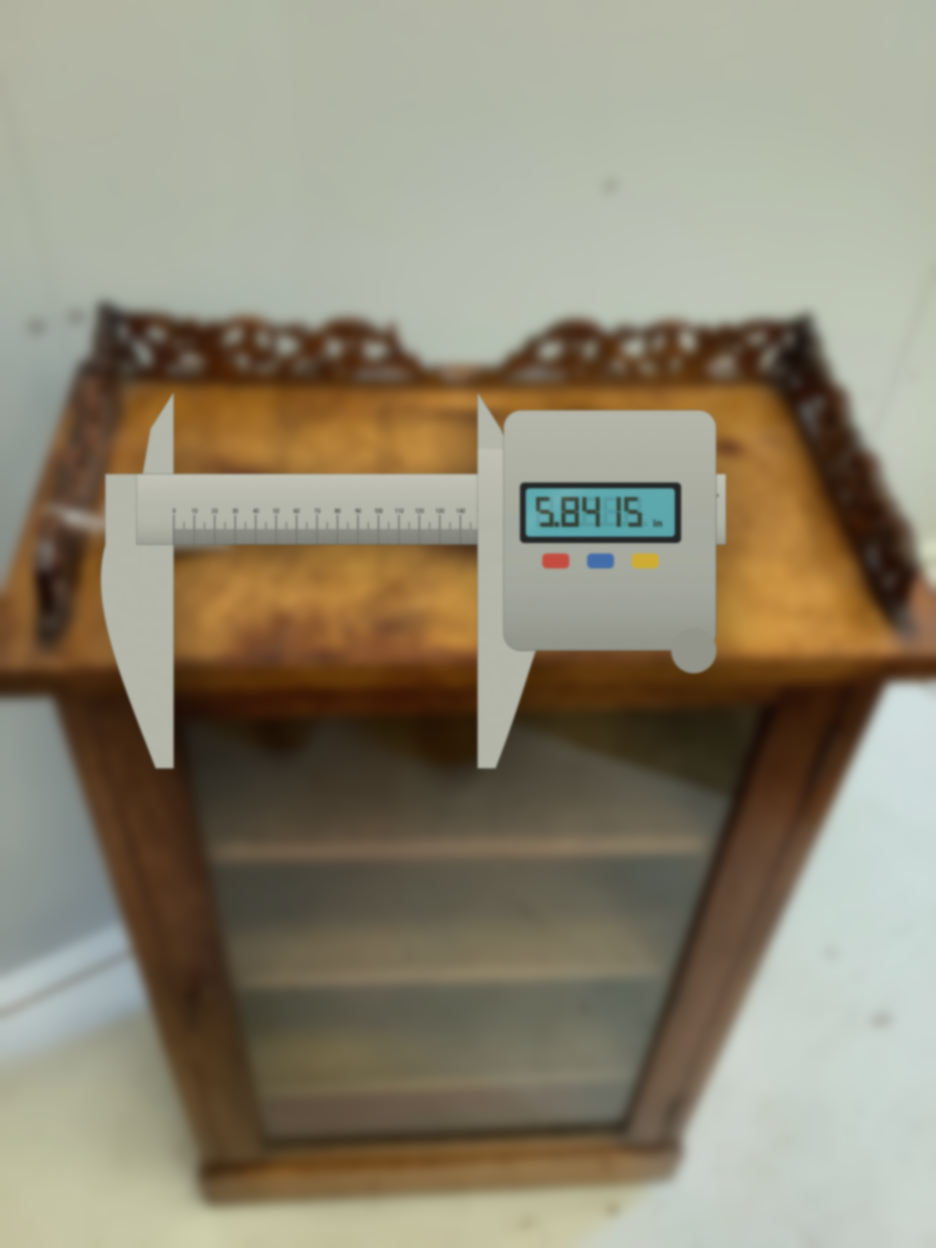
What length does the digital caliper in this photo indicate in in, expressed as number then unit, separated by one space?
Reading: 5.8415 in
